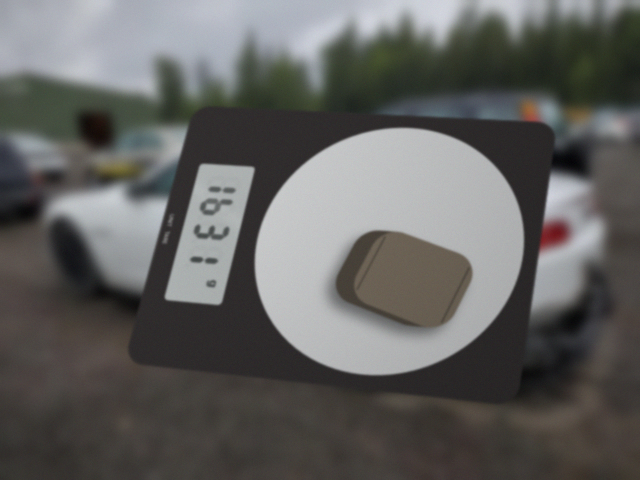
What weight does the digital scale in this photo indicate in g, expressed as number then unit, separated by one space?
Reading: 1631 g
